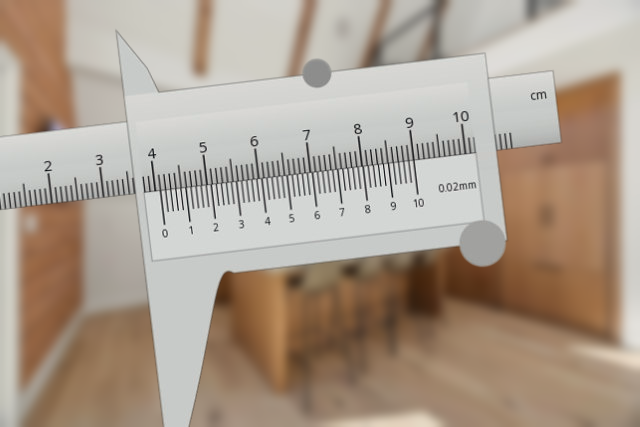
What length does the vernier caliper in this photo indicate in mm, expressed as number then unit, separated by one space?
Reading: 41.0 mm
